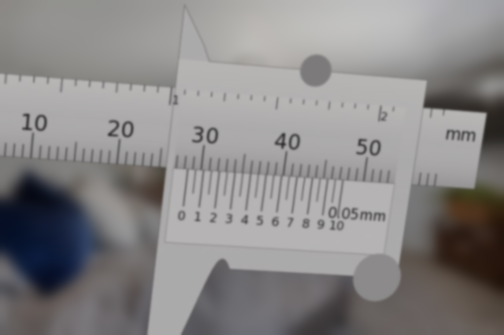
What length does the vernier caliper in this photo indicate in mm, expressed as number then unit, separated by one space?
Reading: 28.4 mm
